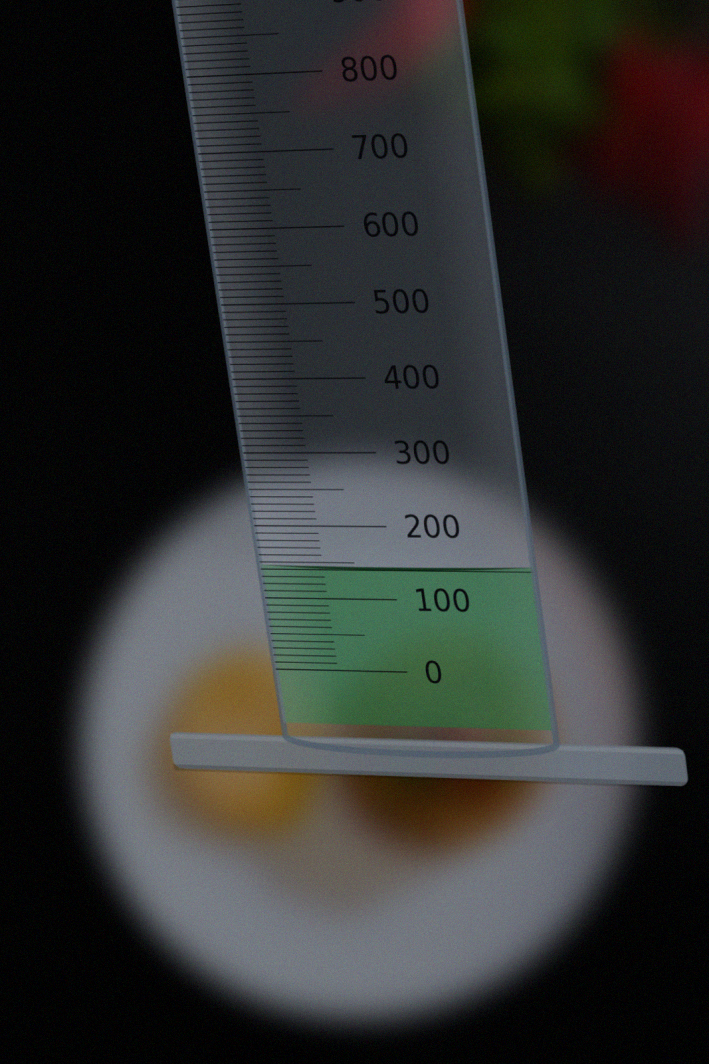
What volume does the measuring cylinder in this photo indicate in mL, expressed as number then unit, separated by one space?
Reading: 140 mL
